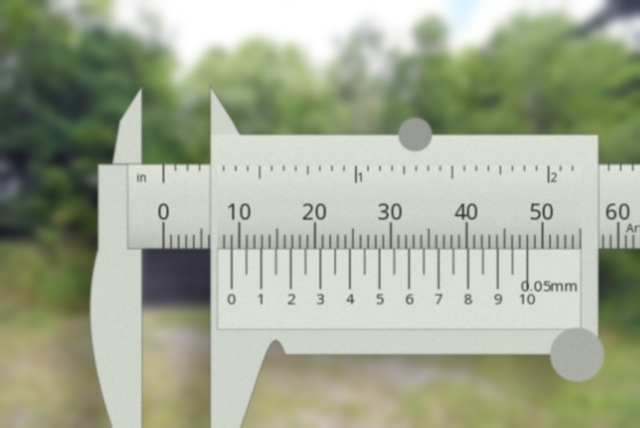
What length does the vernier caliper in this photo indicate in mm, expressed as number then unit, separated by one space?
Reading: 9.0 mm
